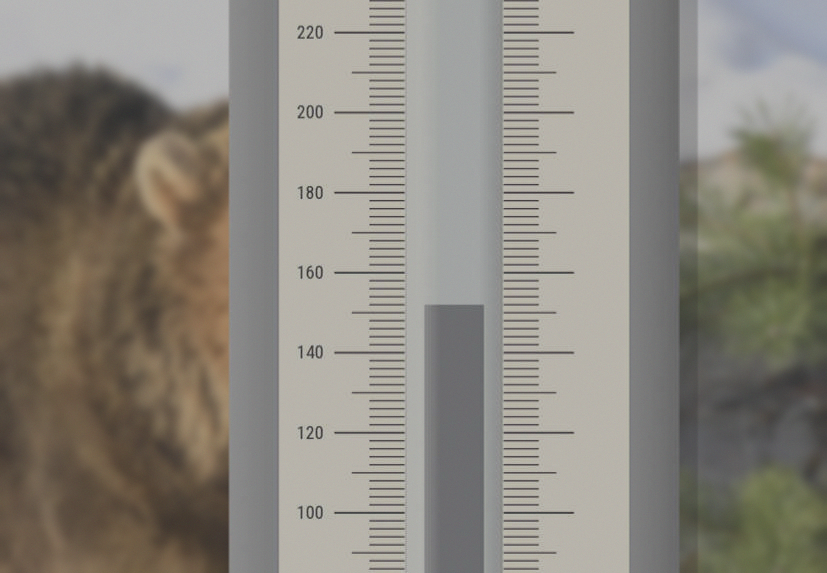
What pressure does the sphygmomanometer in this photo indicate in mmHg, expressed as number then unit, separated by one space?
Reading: 152 mmHg
